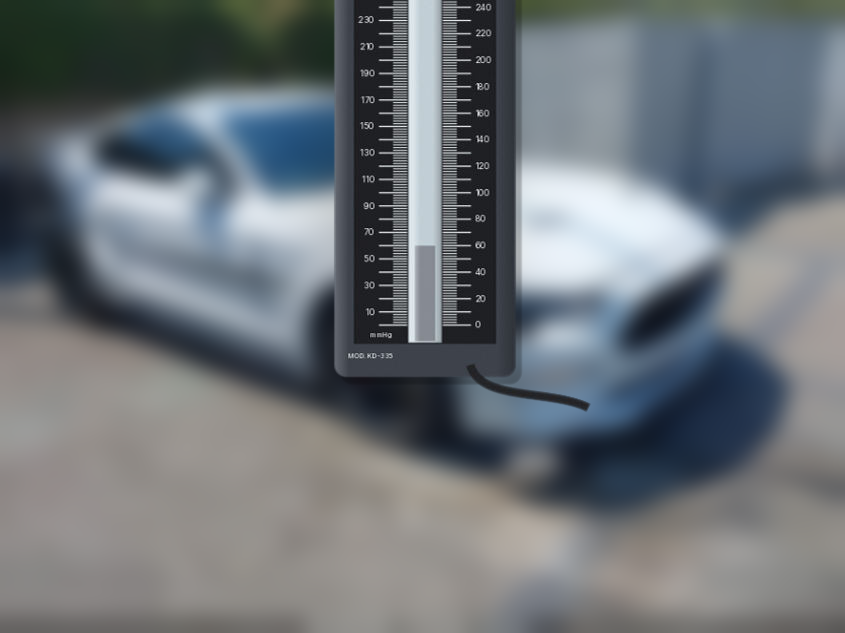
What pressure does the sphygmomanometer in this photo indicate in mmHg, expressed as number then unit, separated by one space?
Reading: 60 mmHg
